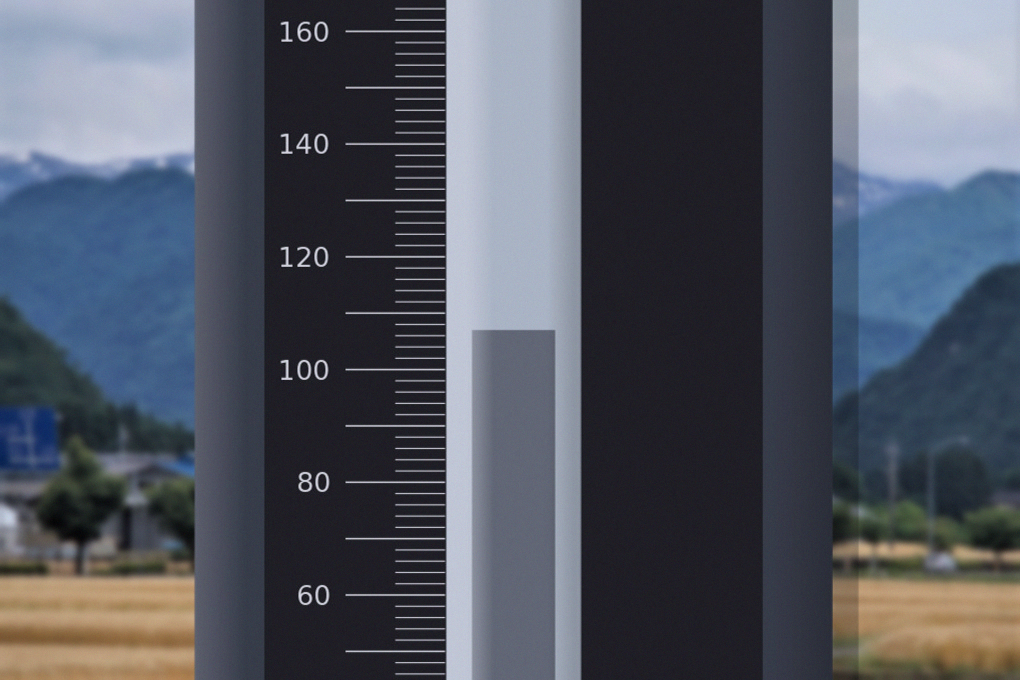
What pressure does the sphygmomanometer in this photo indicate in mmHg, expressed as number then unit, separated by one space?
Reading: 107 mmHg
